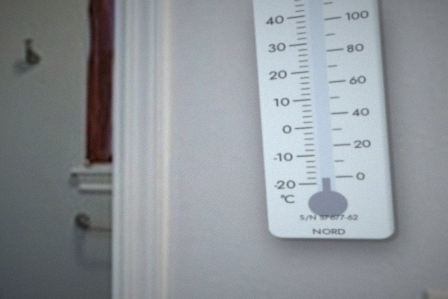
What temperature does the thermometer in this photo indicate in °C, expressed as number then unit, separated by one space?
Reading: -18 °C
